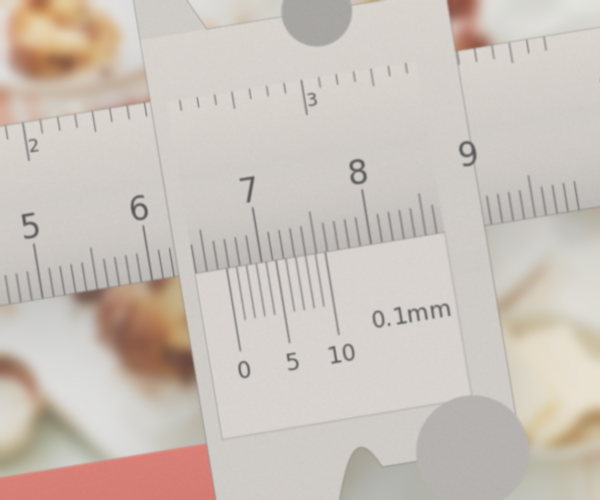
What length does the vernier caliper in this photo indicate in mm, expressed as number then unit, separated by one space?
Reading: 66.8 mm
